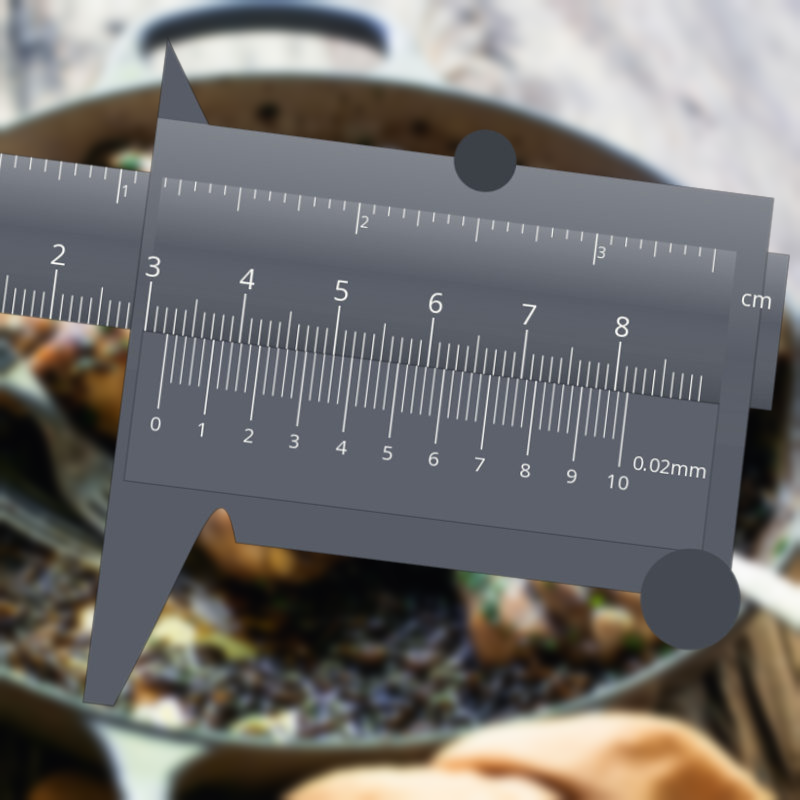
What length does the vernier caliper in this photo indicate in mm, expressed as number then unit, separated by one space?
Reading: 32.4 mm
